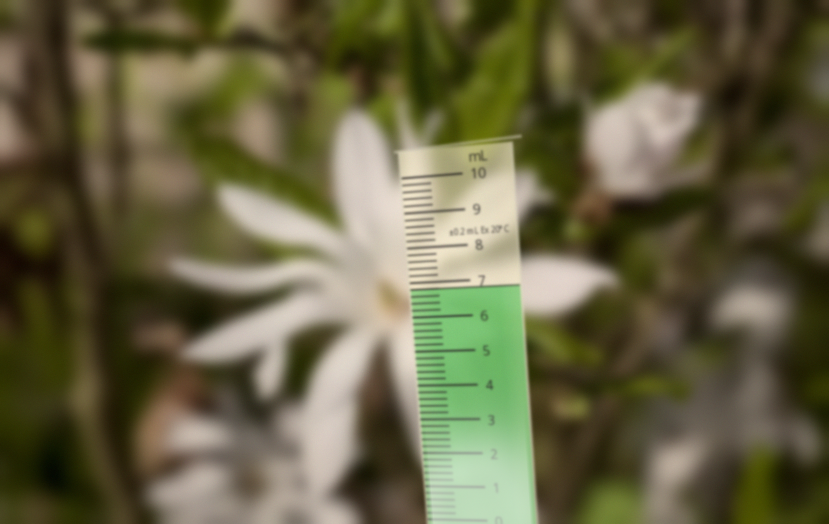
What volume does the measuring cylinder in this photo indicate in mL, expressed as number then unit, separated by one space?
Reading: 6.8 mL
